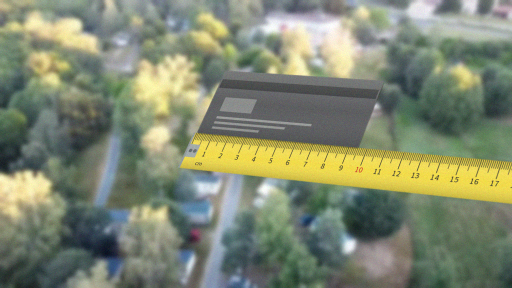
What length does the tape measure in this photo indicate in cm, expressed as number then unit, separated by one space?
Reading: 9.5 cm
